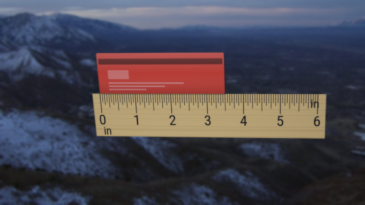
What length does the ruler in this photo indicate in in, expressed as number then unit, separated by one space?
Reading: 3.5 in
